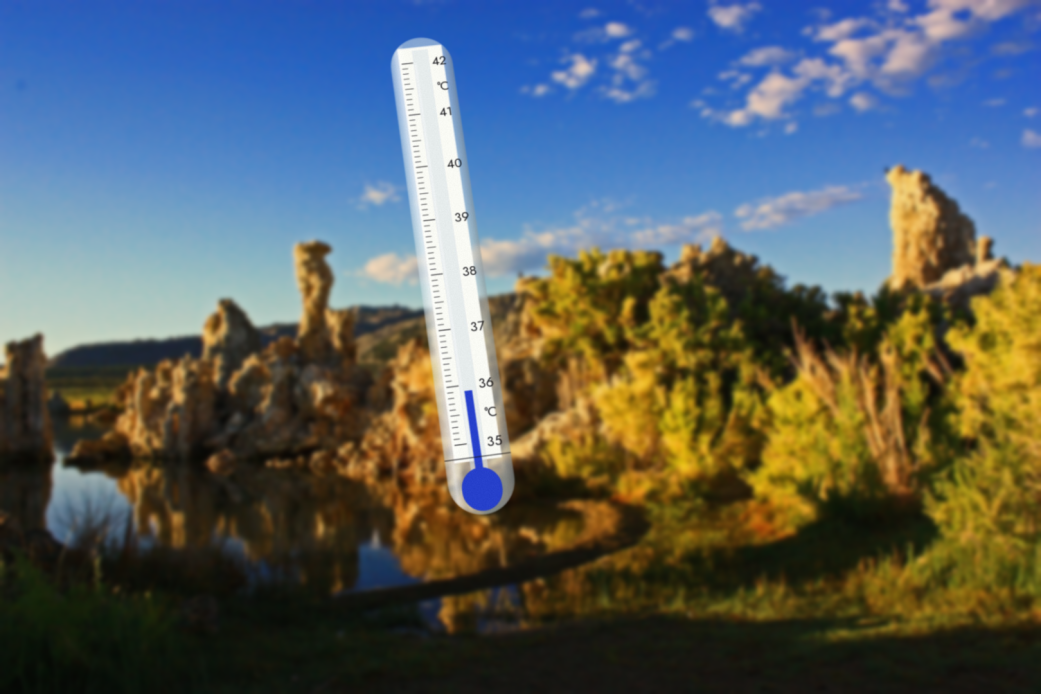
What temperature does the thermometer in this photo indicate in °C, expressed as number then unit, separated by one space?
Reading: 35.9 °C
